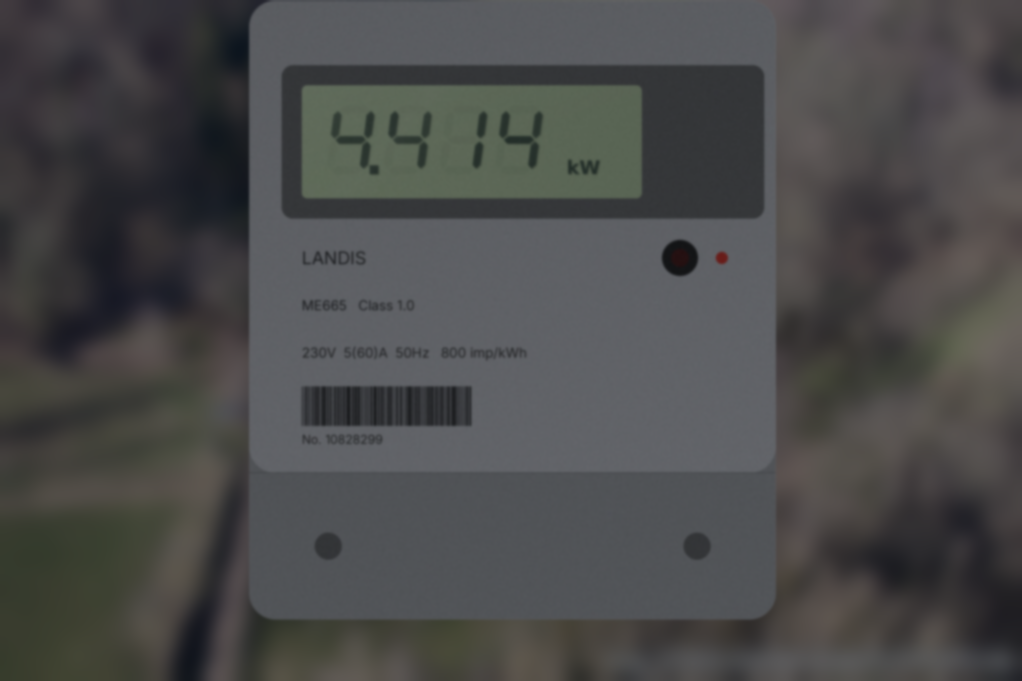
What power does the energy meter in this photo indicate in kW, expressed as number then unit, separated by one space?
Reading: 4.414 kW
